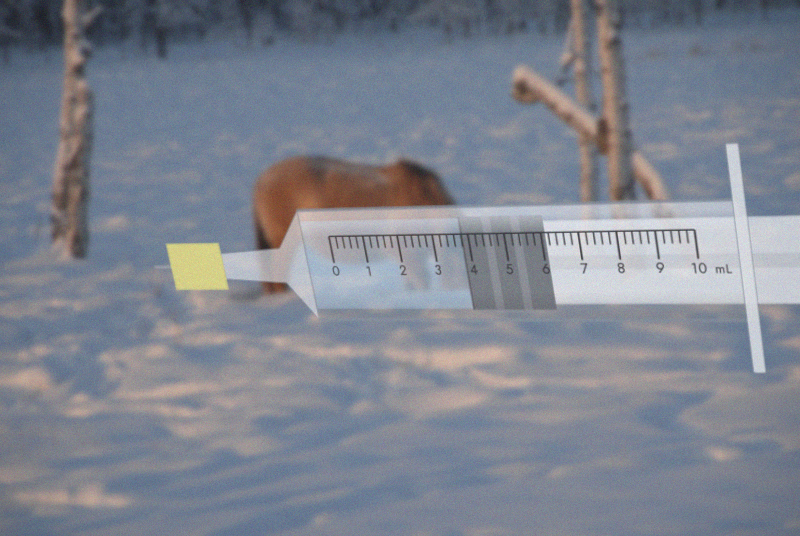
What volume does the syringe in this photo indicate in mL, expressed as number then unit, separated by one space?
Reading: 3.8 mL
